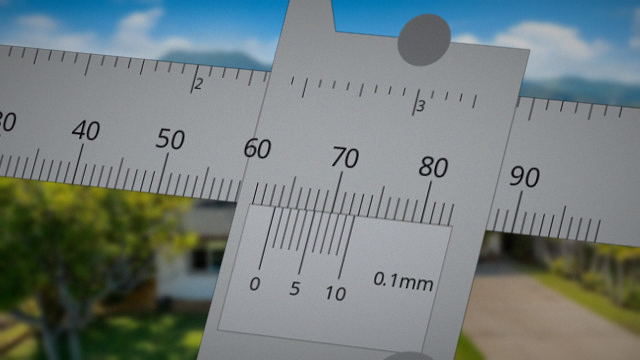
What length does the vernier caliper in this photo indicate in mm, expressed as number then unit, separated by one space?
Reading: 63.6 mm
